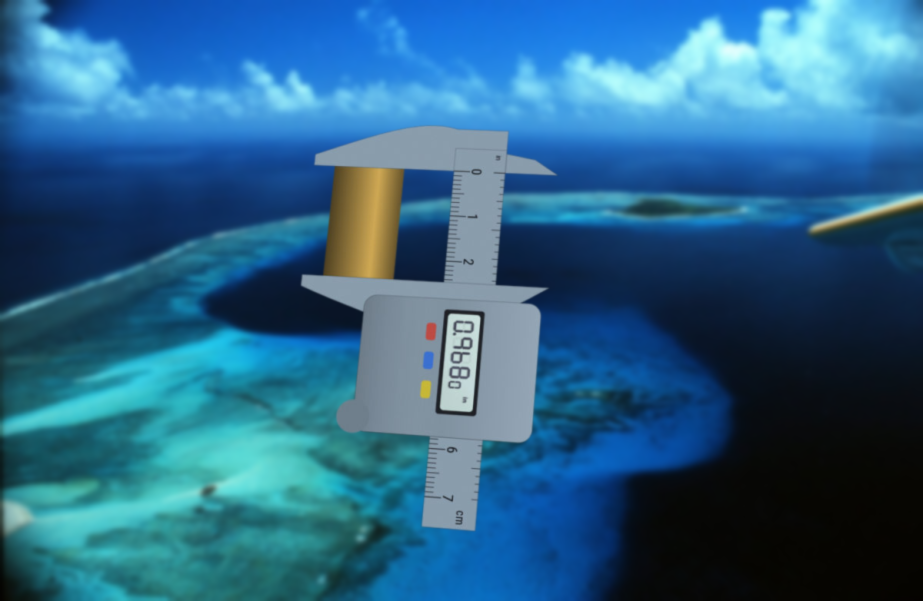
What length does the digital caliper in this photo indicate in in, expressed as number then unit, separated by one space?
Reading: 0.9680 in
